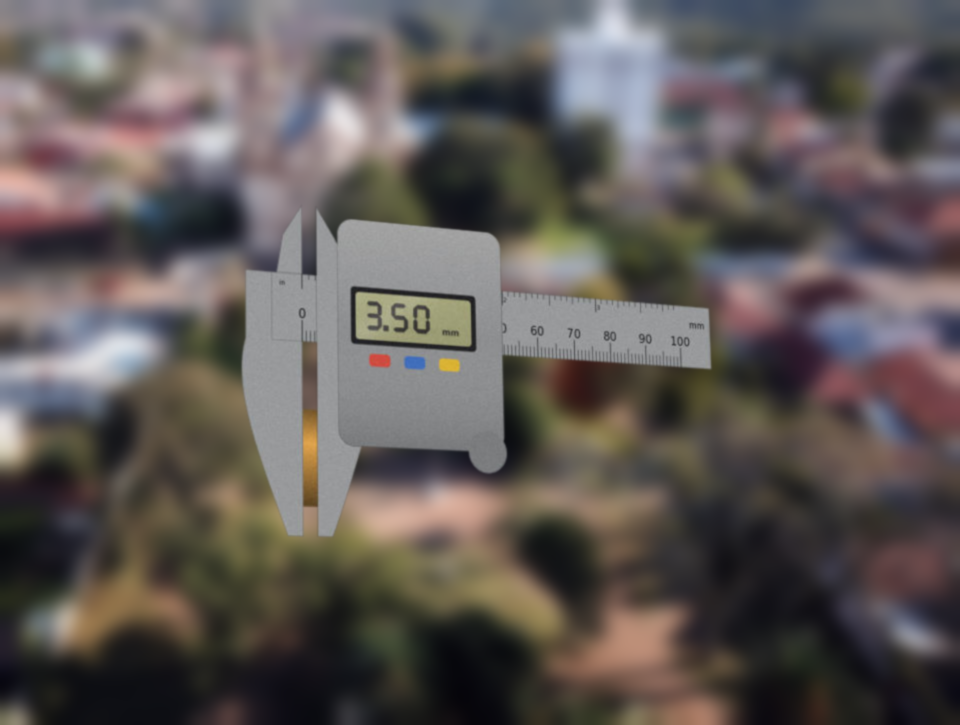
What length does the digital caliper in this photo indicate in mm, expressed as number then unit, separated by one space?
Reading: 3.50 mm
